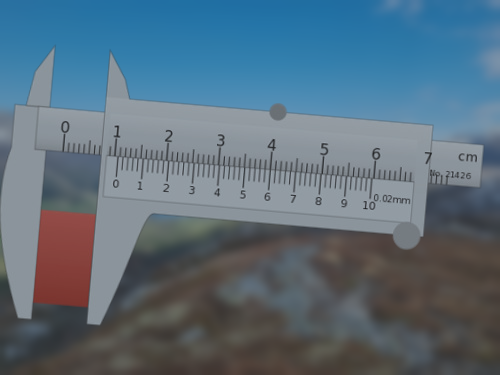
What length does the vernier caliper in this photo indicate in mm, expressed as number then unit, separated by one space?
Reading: 10.6 mm
